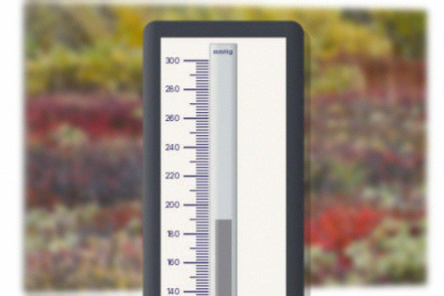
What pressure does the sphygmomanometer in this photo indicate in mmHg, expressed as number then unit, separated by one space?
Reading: 190 mmHg
